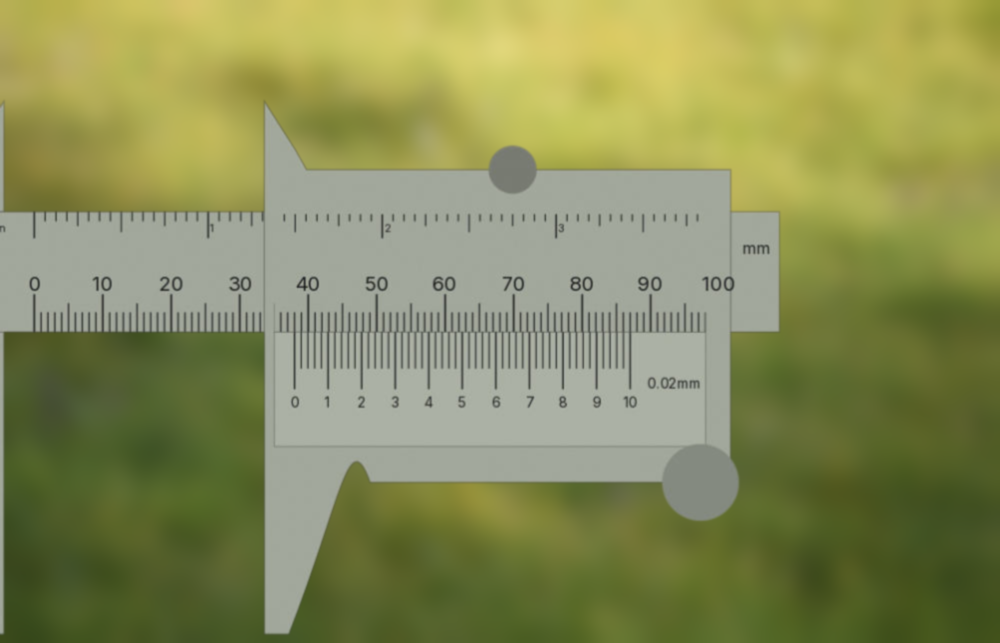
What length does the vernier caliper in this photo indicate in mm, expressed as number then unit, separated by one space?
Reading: 38.0 mm
